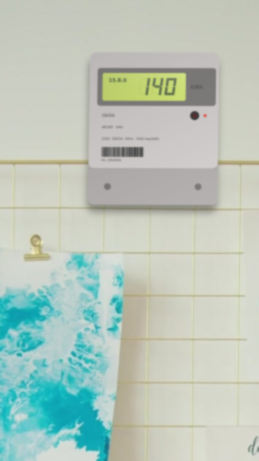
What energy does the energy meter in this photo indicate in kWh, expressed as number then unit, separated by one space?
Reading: 140 kWh
